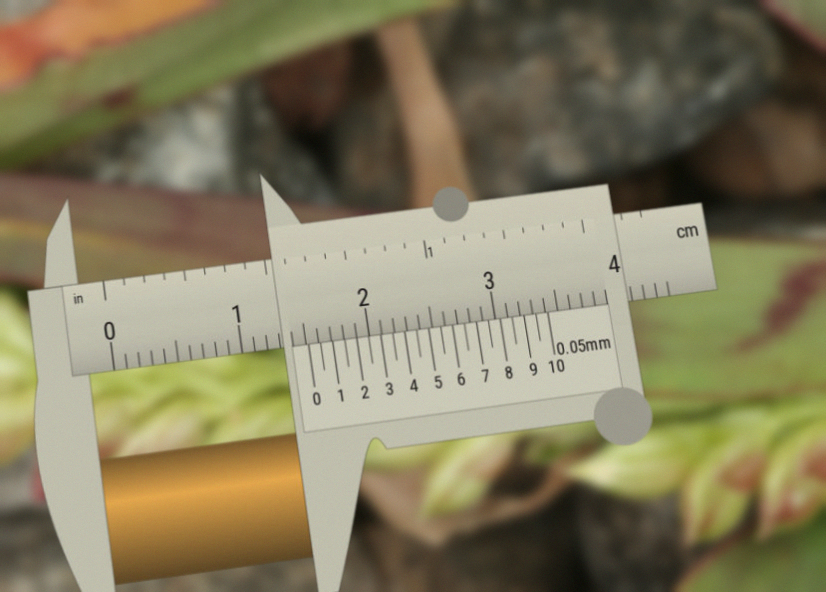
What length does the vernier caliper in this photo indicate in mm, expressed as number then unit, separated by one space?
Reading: 15.2 mm
